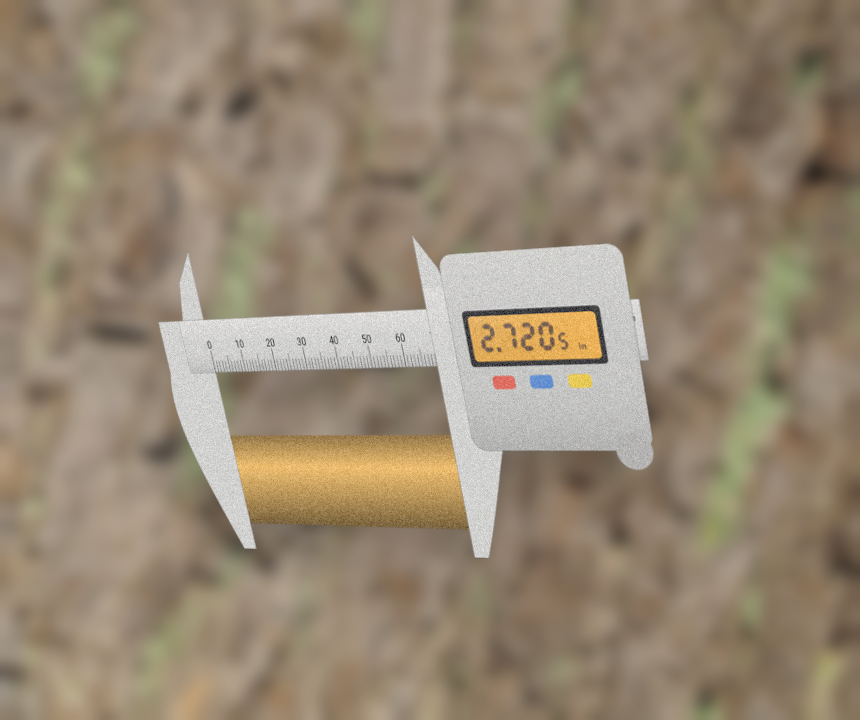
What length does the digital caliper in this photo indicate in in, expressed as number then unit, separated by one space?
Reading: 2.7205 in
